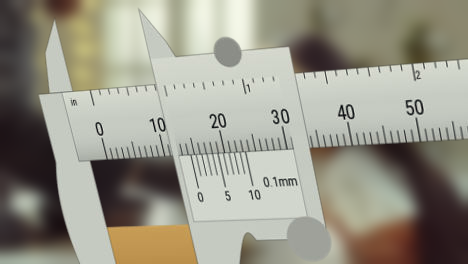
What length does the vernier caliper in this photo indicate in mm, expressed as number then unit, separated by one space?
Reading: 14.4 mm
